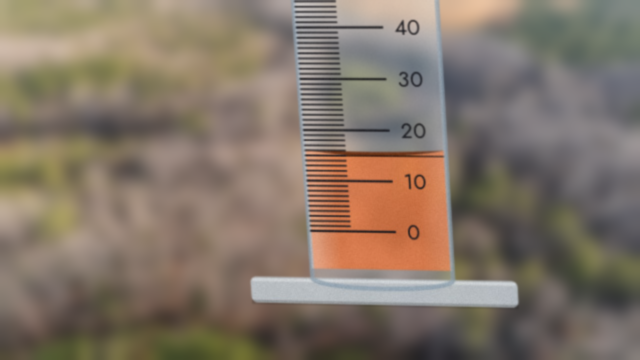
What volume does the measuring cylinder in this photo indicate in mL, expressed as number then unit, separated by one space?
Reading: 15 mL
